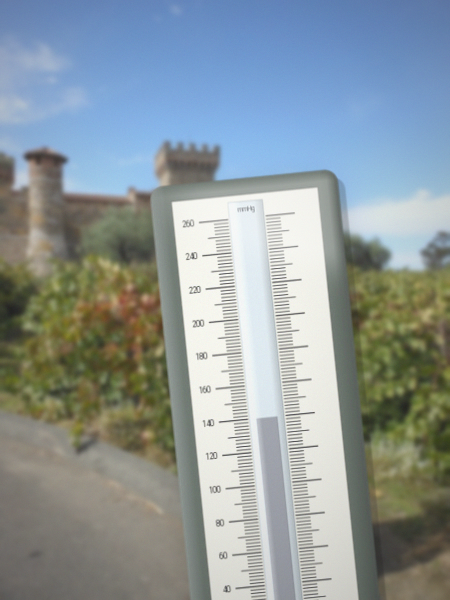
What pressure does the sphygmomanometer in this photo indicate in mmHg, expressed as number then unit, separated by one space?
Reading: 140 mmHg
